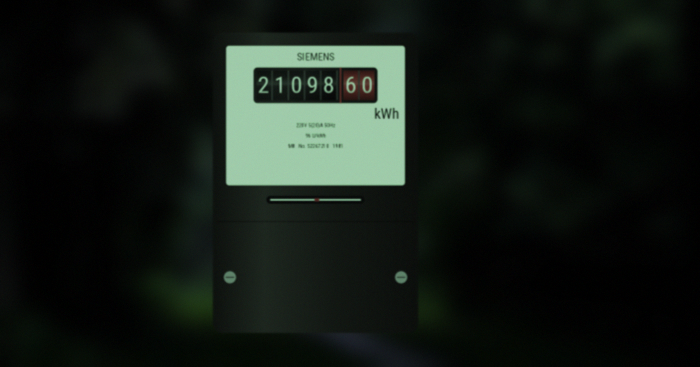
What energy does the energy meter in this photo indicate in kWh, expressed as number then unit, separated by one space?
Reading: 21098.60 kWh
